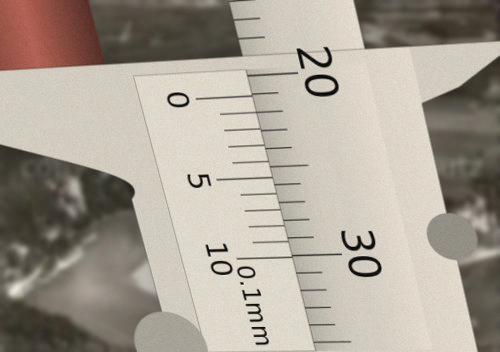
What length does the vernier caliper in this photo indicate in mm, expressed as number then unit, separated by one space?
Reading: 21.1 mm
